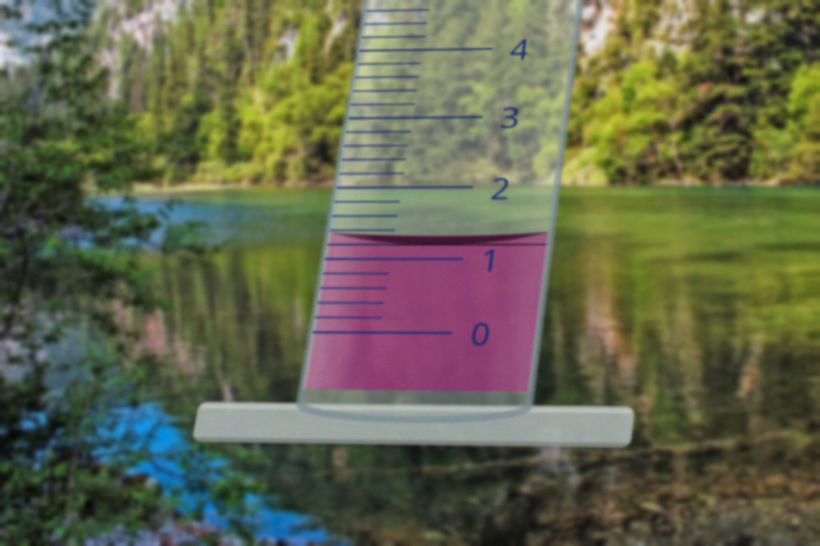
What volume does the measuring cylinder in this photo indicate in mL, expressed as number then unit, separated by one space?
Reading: 1.2 mL
